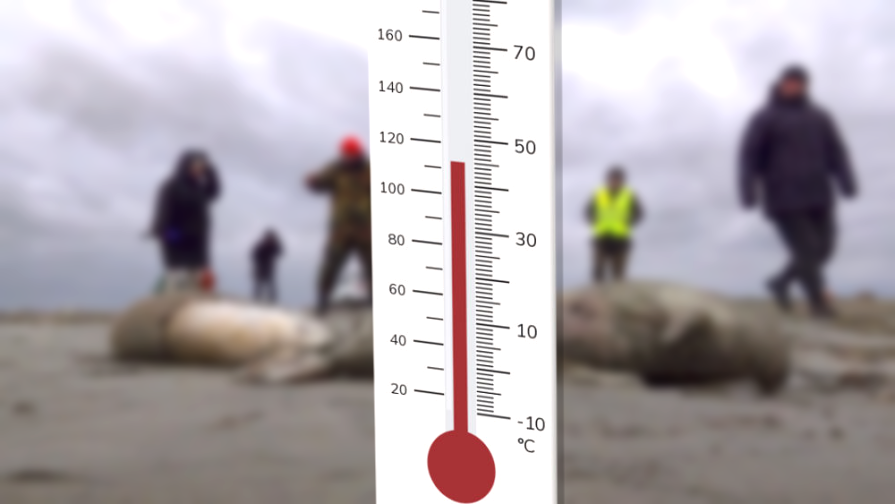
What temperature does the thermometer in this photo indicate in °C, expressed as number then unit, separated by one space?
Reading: 45 °C
